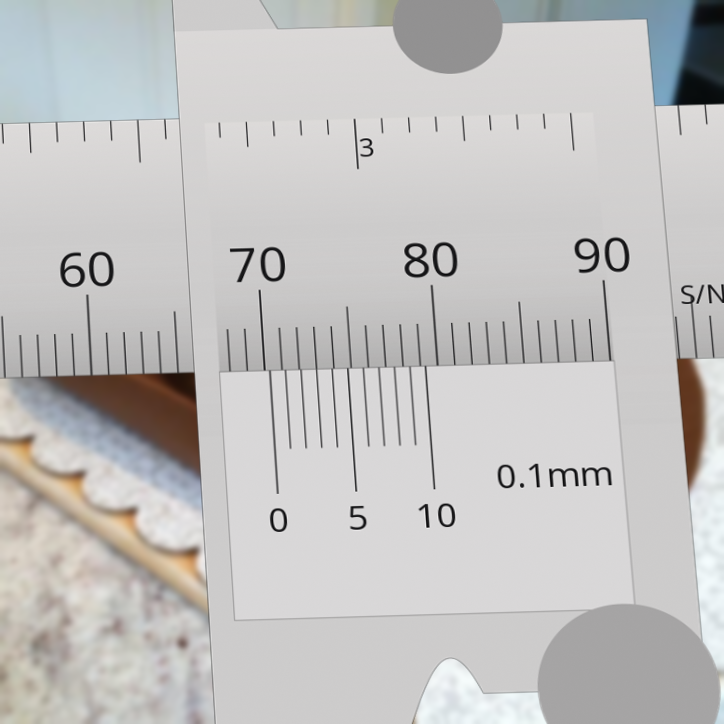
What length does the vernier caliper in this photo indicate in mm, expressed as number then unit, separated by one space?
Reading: 70.3 mm
